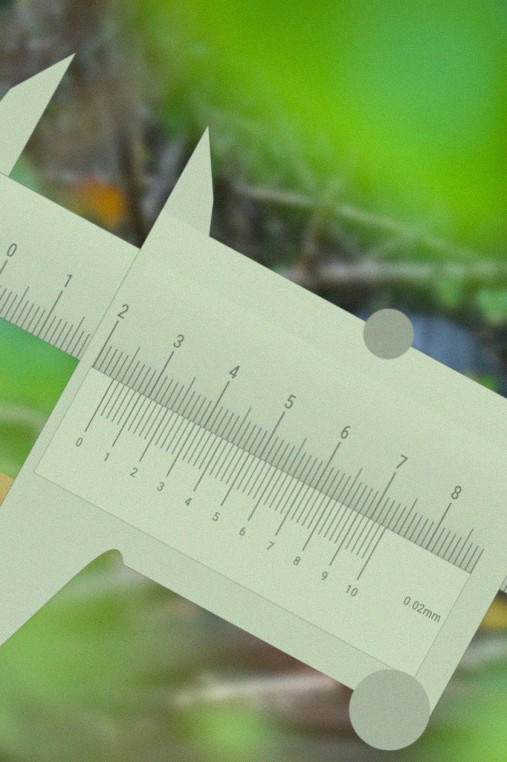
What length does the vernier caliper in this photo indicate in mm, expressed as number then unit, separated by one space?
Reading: 23.8 mm
